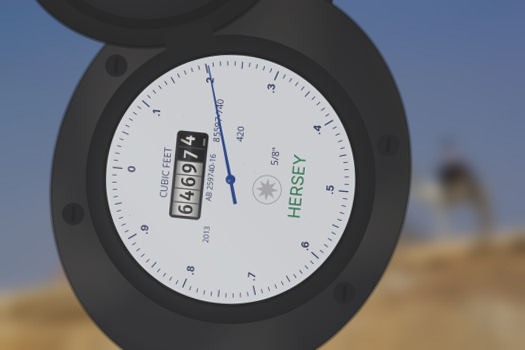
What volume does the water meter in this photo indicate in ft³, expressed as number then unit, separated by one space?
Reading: 646974.20 ft³
